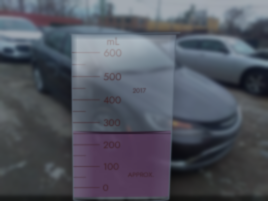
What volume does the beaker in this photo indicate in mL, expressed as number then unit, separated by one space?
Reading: 250 mL
